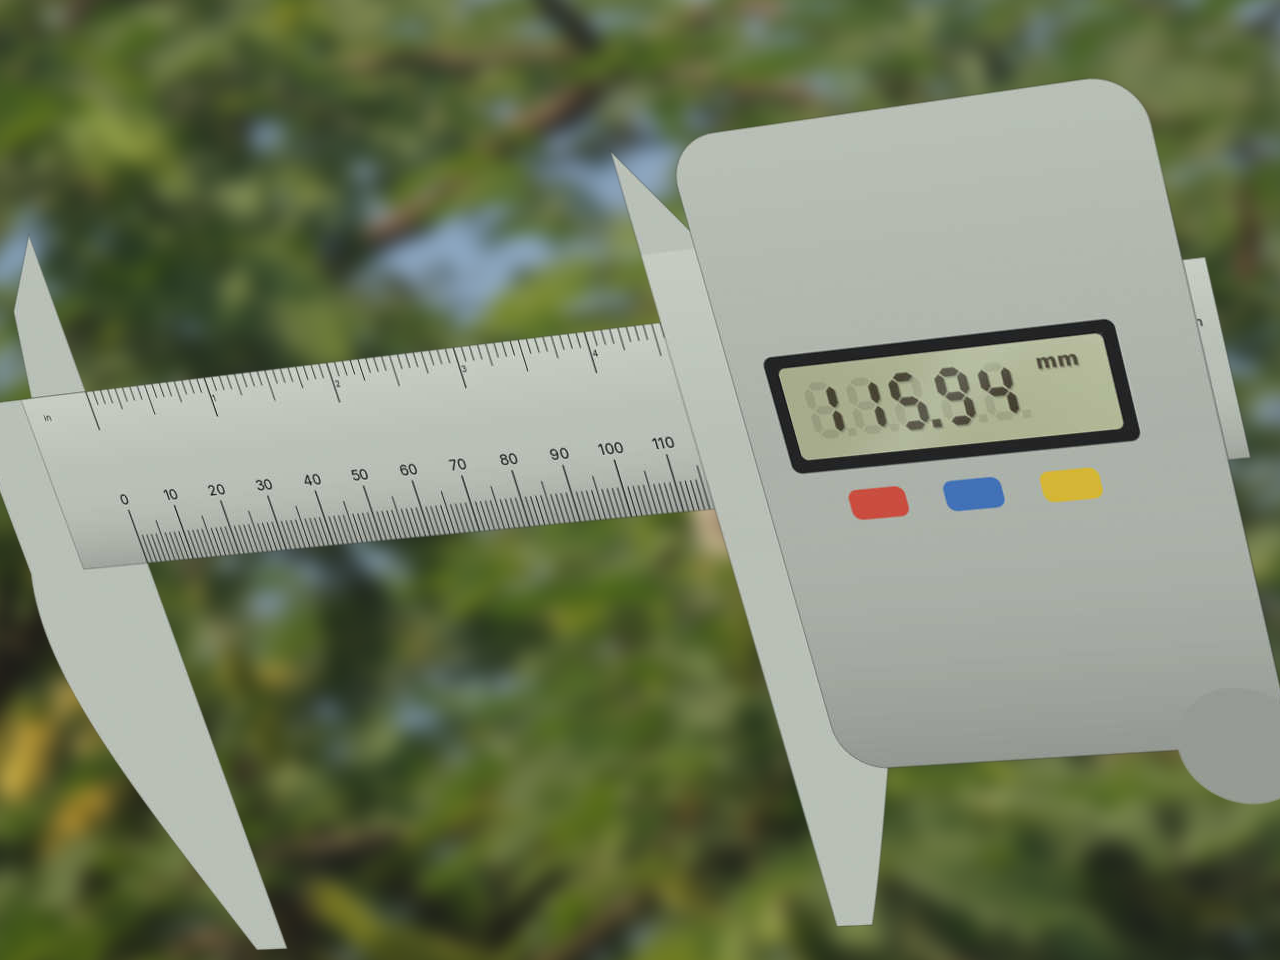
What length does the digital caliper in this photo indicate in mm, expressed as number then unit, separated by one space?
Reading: 115.94 mm
